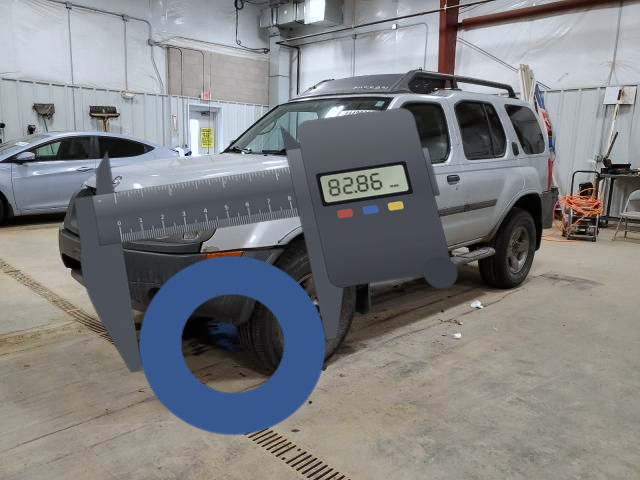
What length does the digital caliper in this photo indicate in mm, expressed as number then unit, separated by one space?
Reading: 82.86 mm
